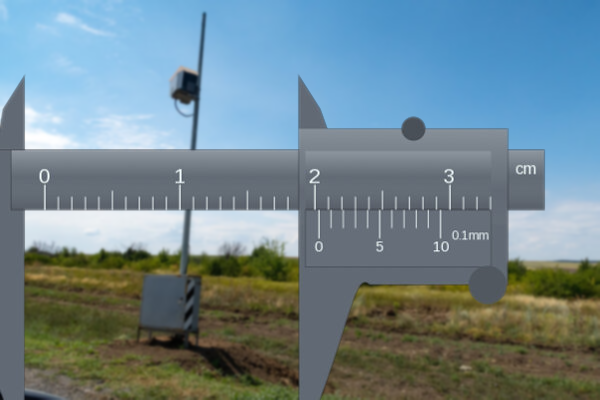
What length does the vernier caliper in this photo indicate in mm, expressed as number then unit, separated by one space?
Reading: 20.3 mm
